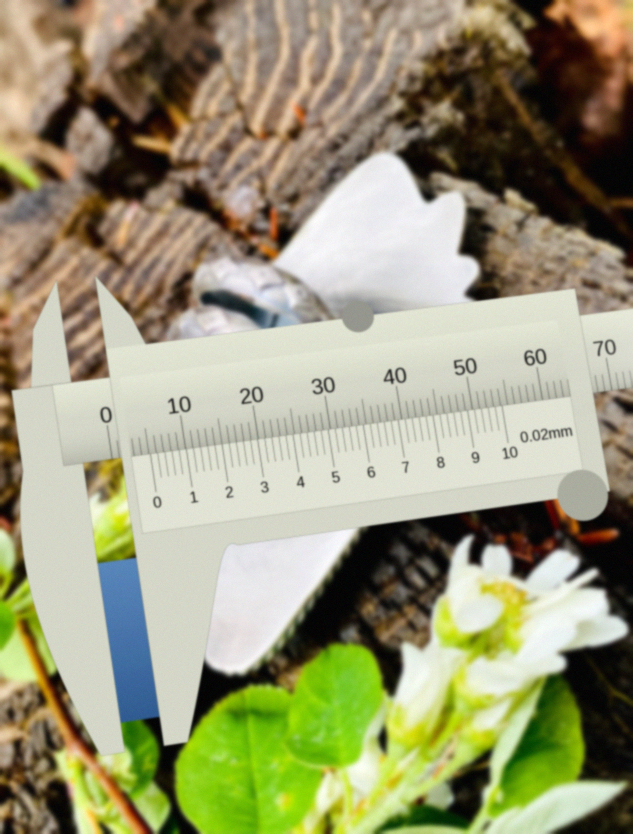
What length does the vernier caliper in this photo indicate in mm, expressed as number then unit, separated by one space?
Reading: 5.2 mm
